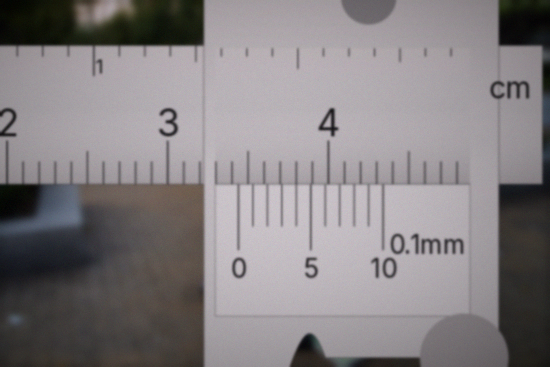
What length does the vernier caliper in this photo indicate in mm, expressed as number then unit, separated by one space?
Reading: 34.4 mm
